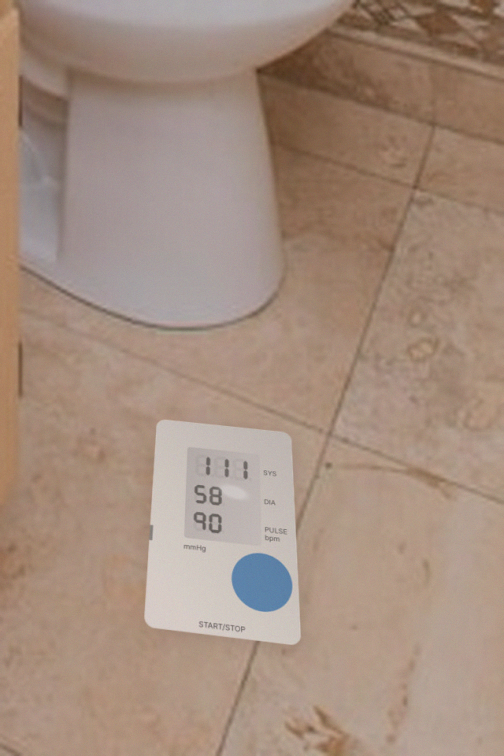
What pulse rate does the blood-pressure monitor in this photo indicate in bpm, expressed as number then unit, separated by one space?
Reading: 90 bpm
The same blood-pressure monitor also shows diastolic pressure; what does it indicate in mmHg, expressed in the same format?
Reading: 58 mmHg
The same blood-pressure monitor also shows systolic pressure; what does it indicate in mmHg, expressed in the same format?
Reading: 111 mmHg
